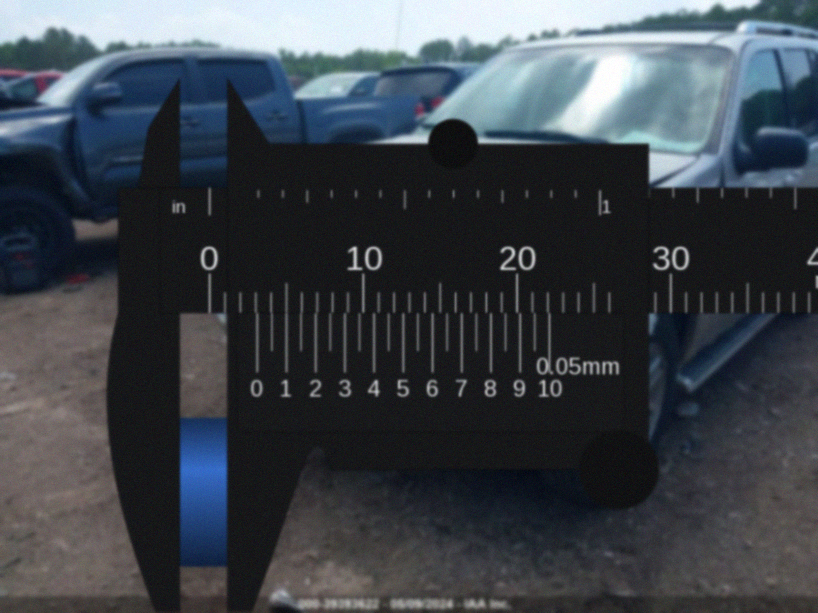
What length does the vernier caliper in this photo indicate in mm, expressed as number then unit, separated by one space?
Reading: 3.1 mm
